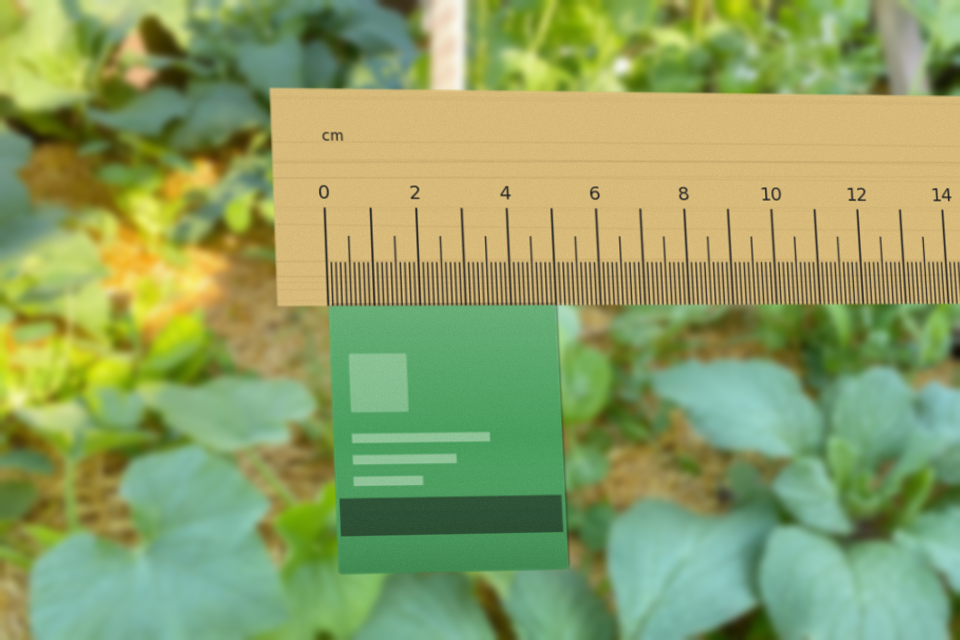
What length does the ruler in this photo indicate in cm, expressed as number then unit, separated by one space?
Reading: 5 cm
